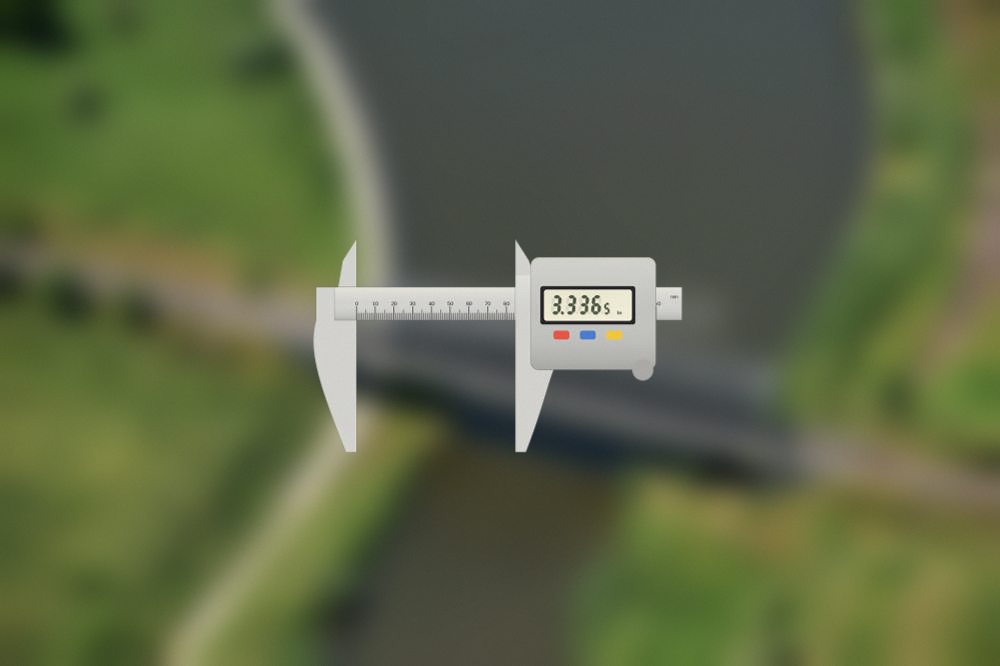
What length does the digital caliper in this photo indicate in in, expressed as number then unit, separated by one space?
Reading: 3.3365 in
